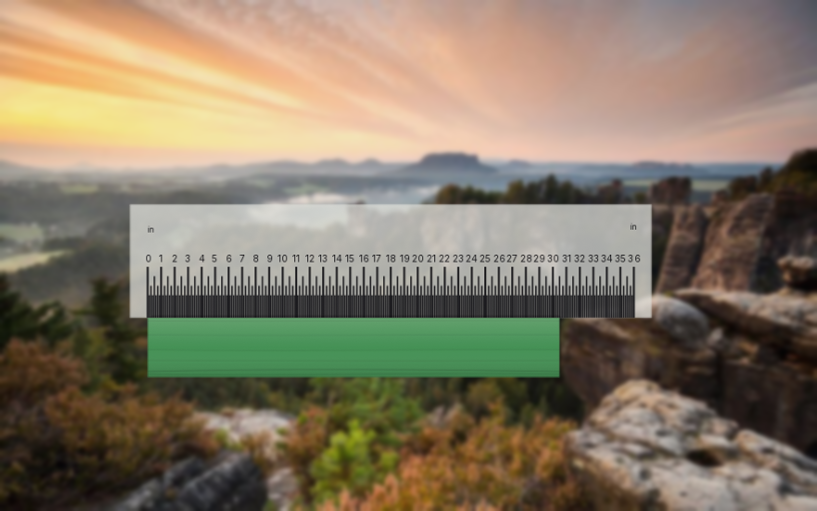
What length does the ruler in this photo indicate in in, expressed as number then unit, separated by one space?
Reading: 30.5 in
